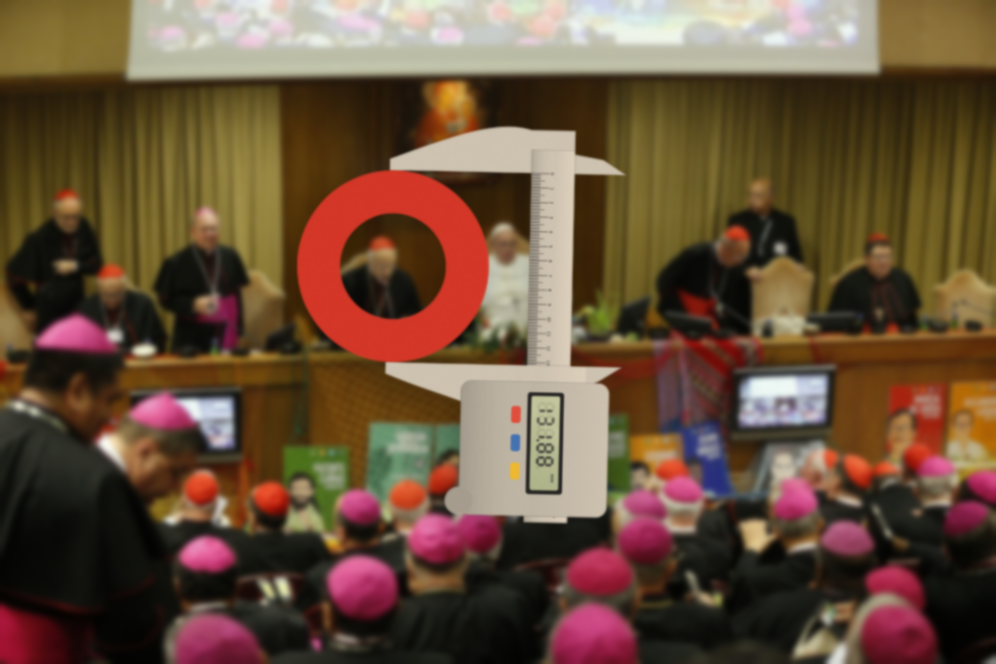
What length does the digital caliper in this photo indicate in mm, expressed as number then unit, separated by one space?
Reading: 131.88 mm
